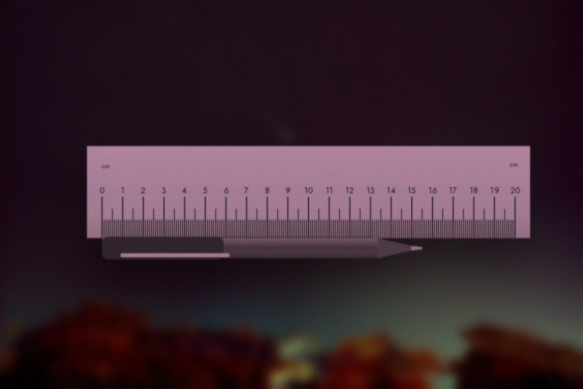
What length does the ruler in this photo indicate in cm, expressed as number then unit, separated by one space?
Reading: 15.5 cm
